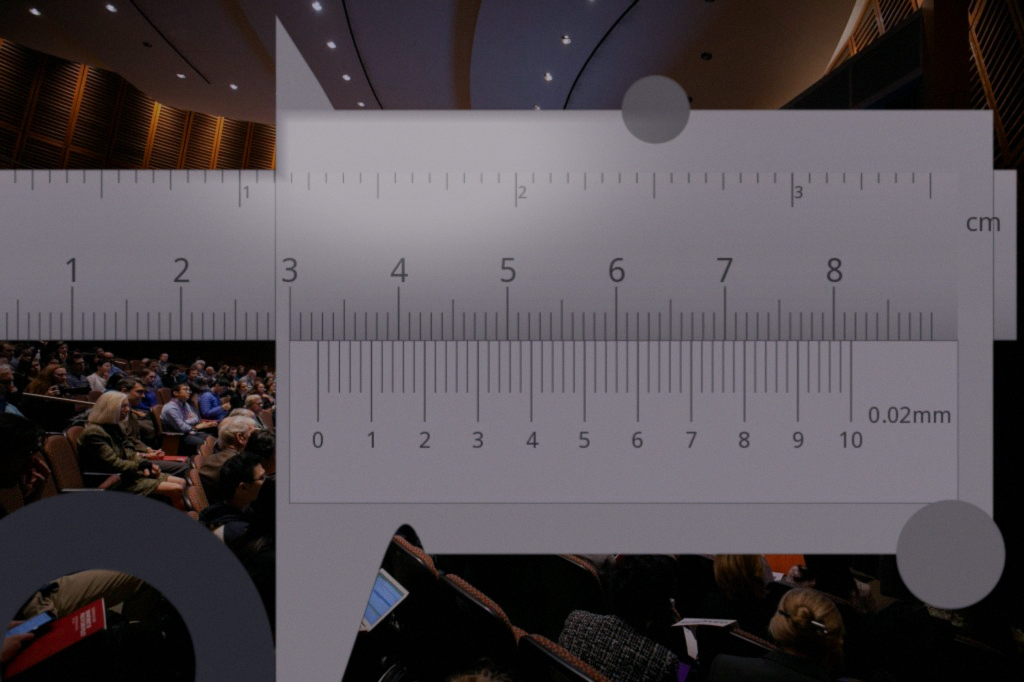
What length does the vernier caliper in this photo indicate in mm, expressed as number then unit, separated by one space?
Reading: 32.6 mm
